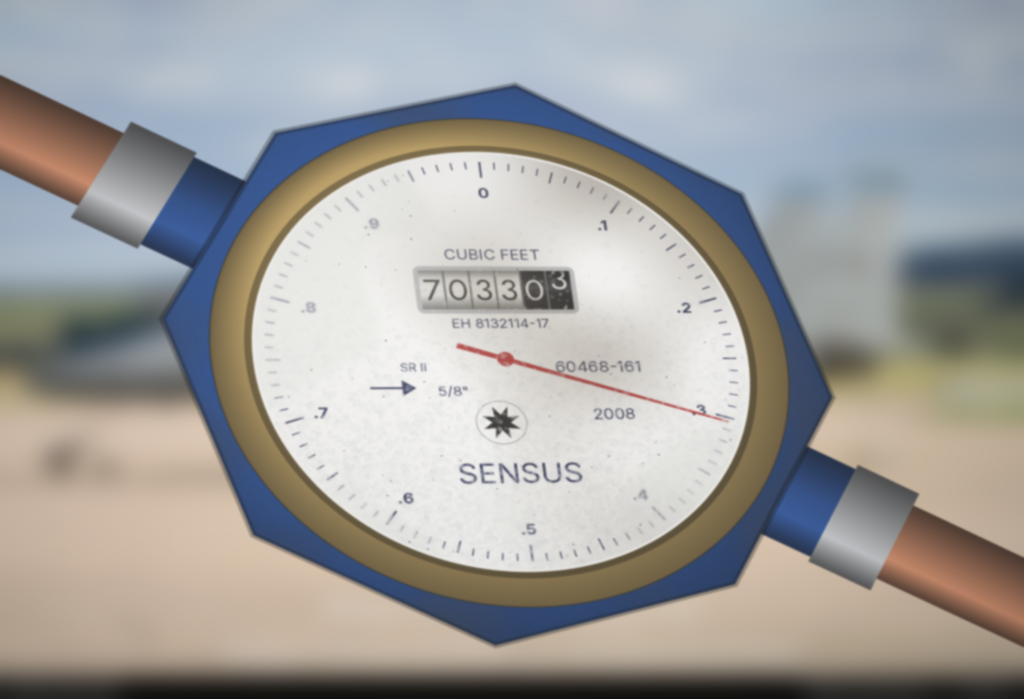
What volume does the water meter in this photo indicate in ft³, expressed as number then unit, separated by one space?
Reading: 703303.30 ft³
